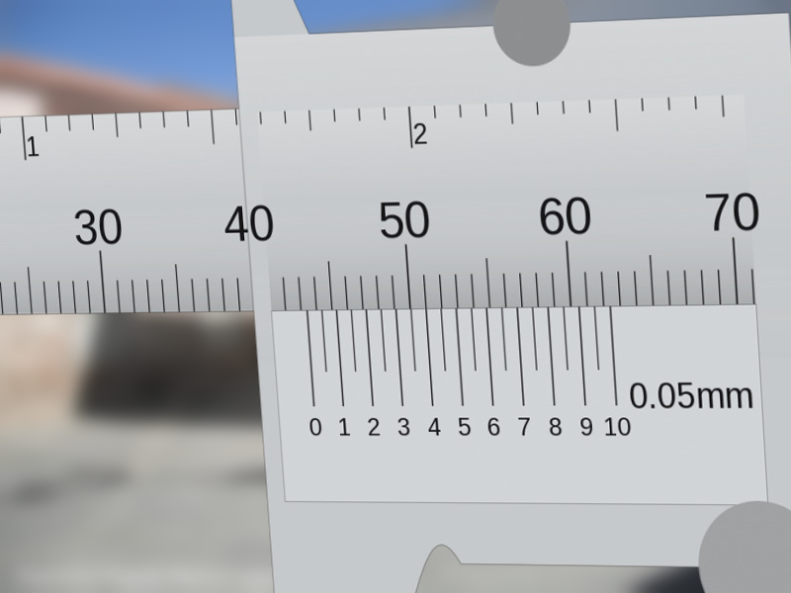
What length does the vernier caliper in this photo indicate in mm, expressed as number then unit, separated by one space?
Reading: 43.4 mm
